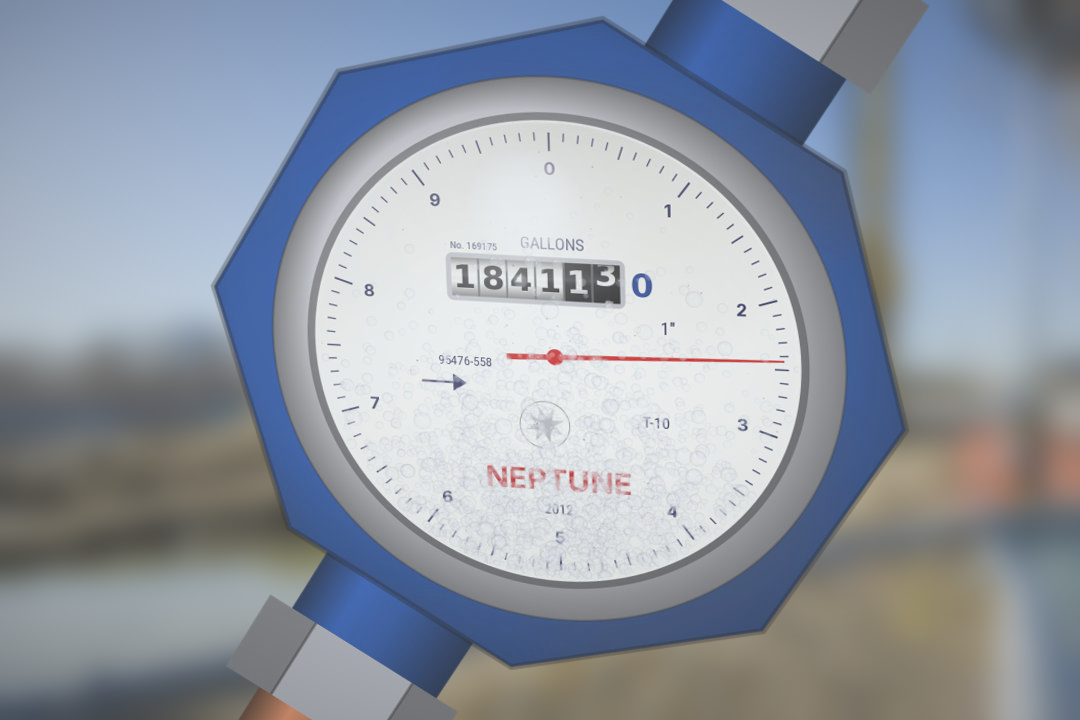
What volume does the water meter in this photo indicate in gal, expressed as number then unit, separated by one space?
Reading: 1841132.4 gal
